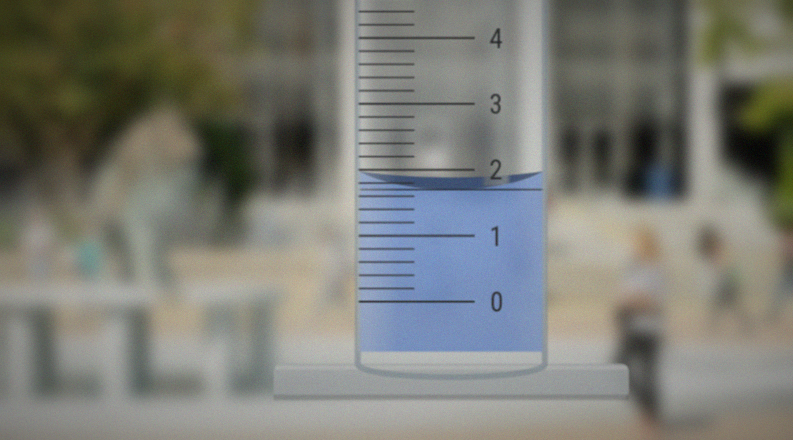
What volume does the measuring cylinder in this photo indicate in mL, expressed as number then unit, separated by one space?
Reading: 1.7 mL
